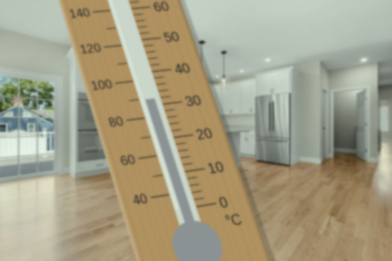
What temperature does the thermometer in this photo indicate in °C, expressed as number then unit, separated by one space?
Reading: 32 °C
